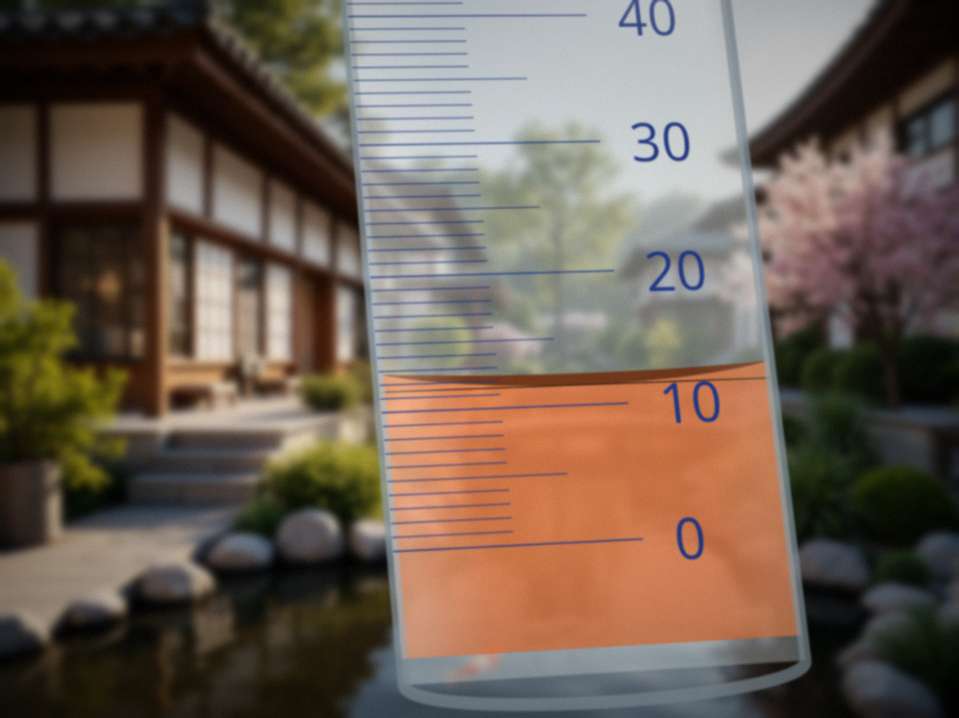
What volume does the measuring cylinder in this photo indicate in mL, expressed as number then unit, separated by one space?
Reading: 11.5 mL
